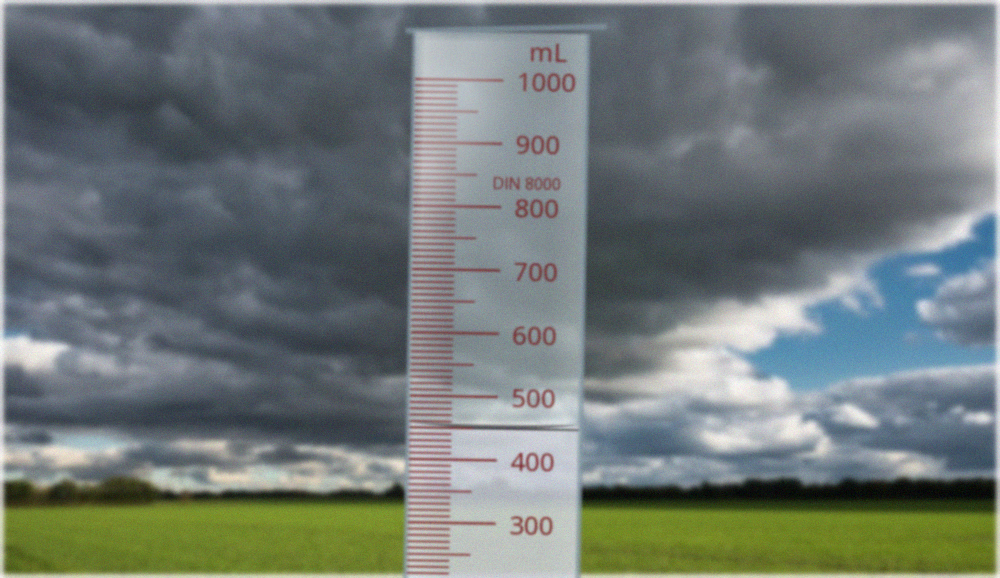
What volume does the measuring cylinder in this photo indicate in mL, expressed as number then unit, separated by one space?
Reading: 450 mL
